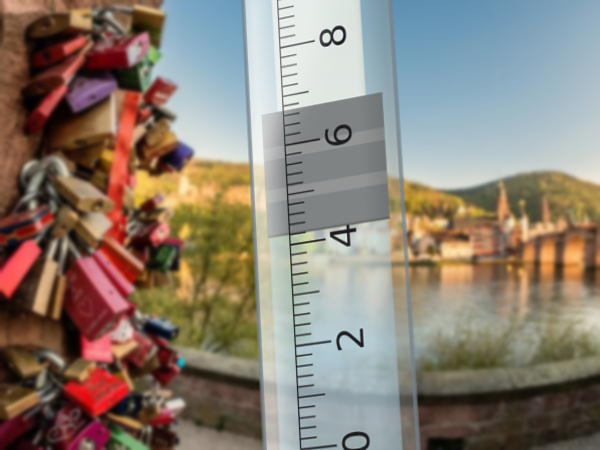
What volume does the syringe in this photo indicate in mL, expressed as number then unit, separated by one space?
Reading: 4.2 mL
